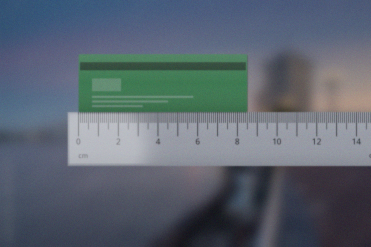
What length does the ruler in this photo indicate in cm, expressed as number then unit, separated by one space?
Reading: 8.5 cm
